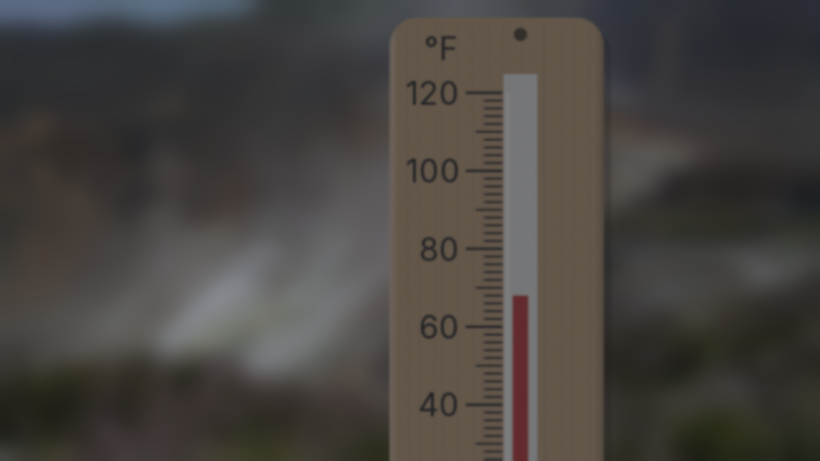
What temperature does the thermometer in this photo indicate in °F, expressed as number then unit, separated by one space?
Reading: 68 °F
